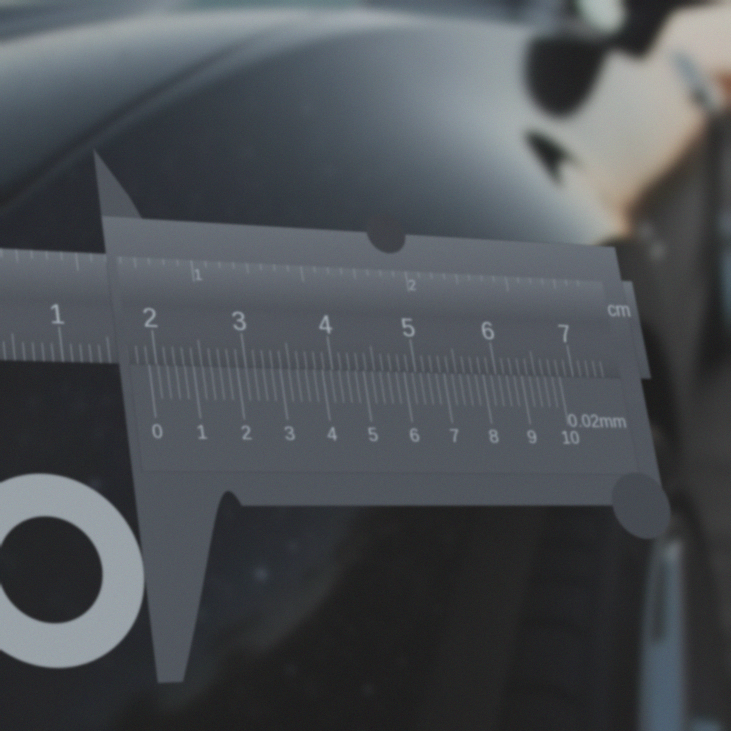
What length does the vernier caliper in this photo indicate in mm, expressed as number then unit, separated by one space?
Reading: 19.2 mm
